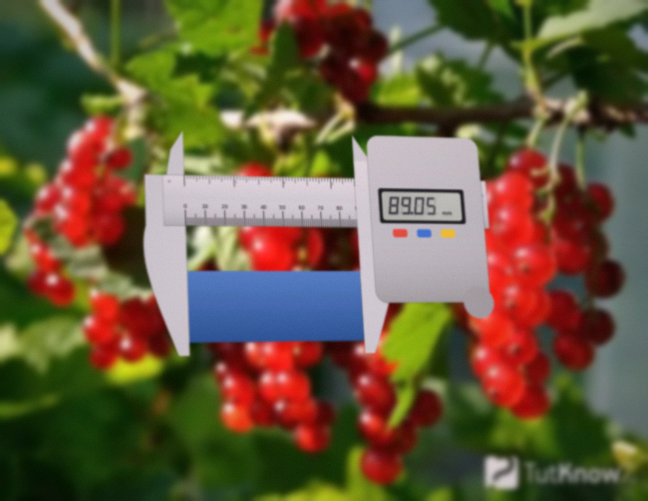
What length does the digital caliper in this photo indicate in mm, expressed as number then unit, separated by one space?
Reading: 89.05 mm
